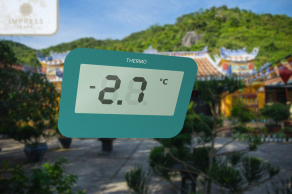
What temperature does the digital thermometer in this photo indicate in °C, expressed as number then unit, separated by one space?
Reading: -2.7 °C
